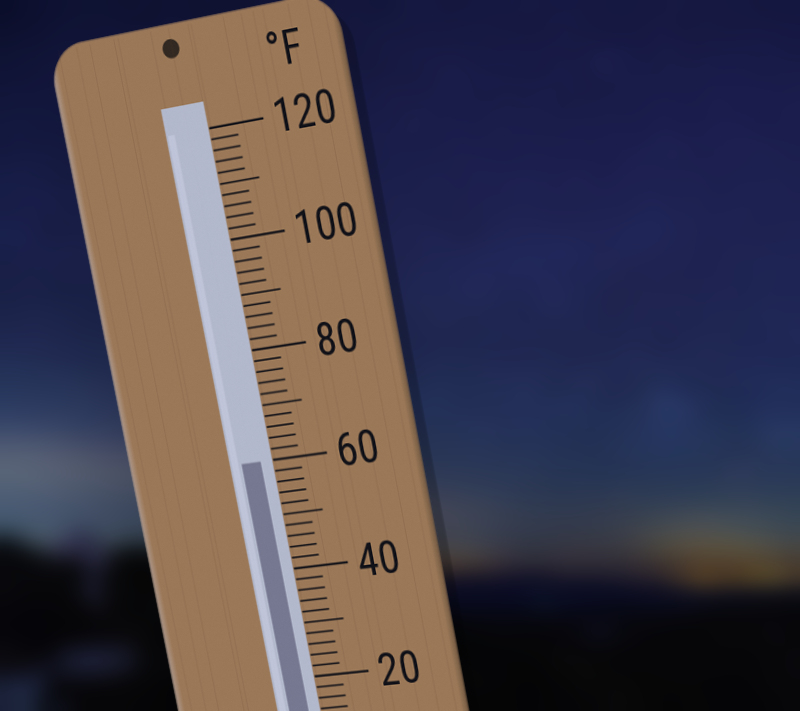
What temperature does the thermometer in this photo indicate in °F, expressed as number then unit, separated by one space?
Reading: 60 °F
